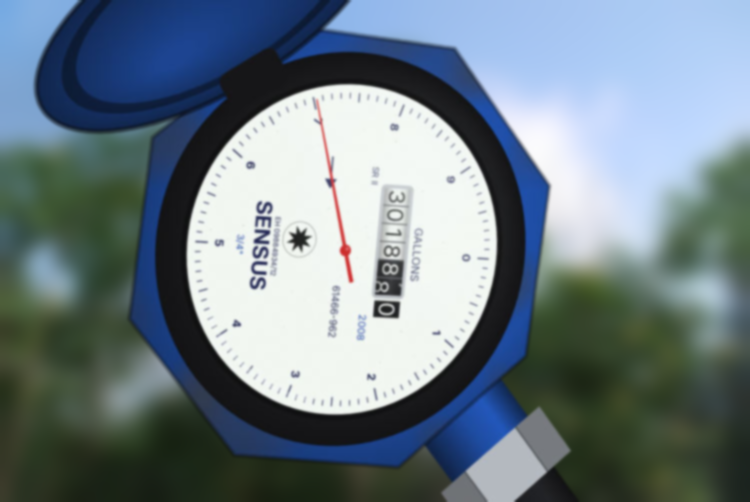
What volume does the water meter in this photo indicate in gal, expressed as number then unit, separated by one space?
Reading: 3018877.0 gal
